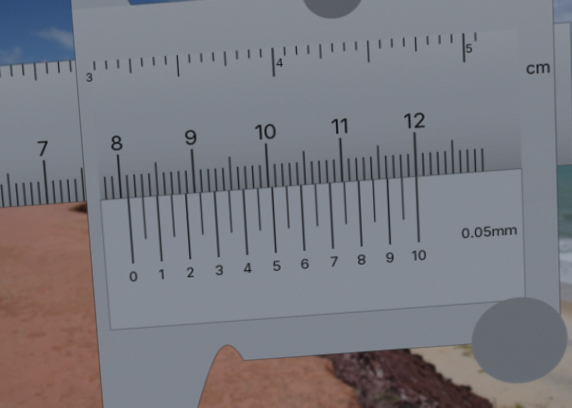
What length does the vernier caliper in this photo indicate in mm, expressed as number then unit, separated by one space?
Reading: 81.0 mm
